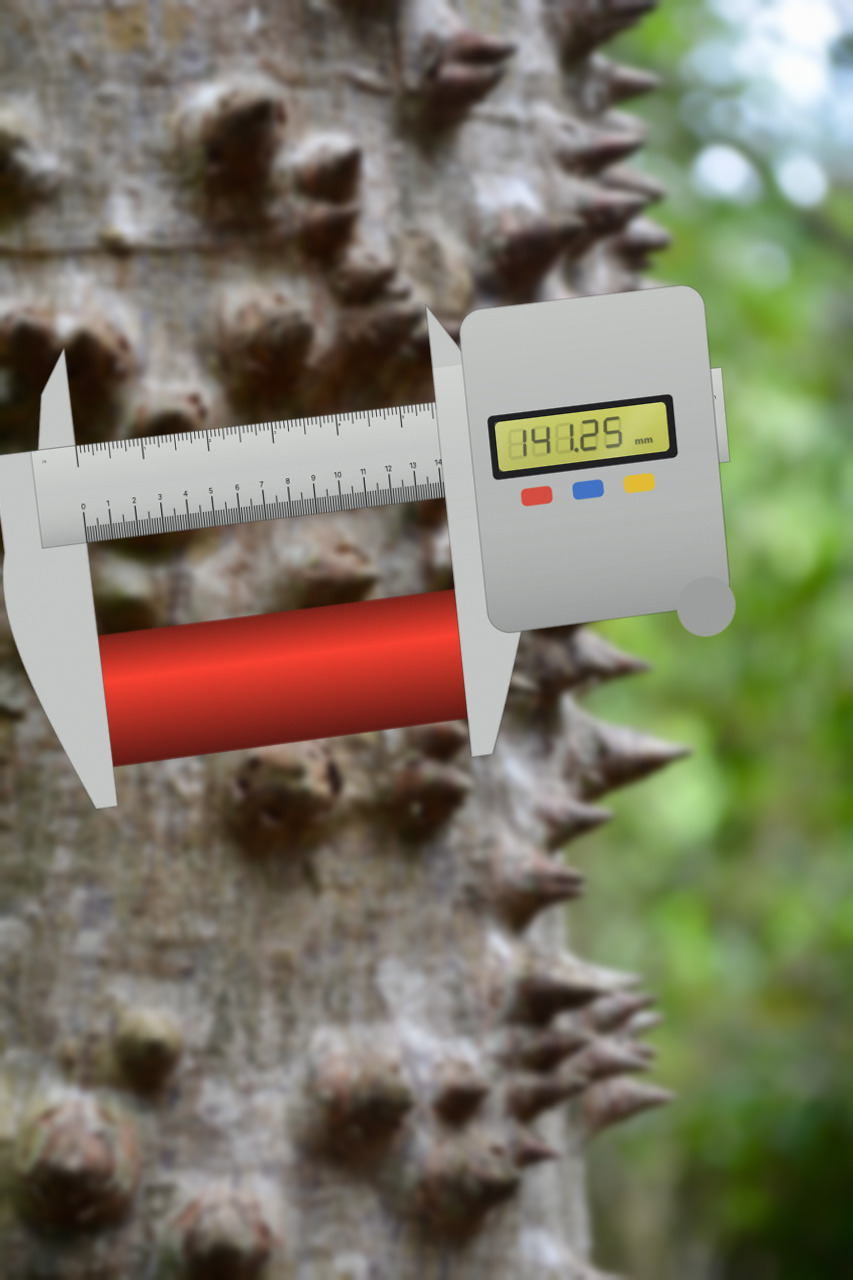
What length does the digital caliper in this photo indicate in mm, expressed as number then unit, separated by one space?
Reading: 141.25 mm
